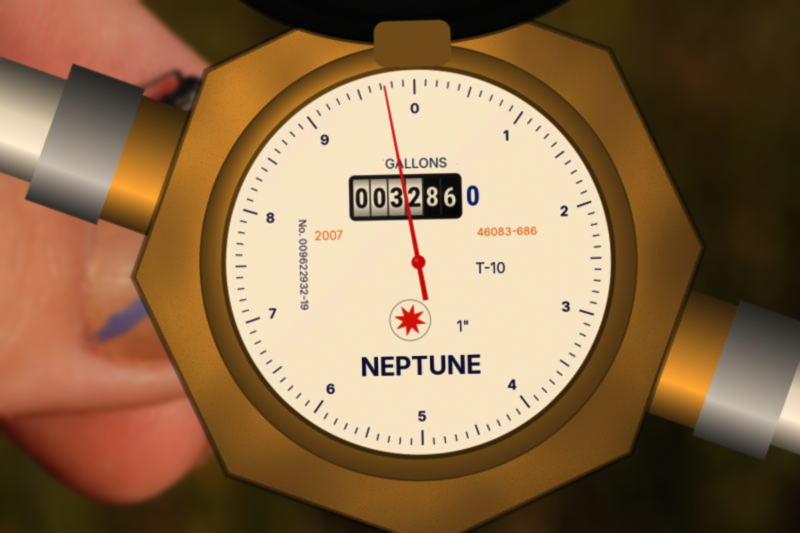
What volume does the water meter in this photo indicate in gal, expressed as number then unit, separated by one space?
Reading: 32859.7 gal
